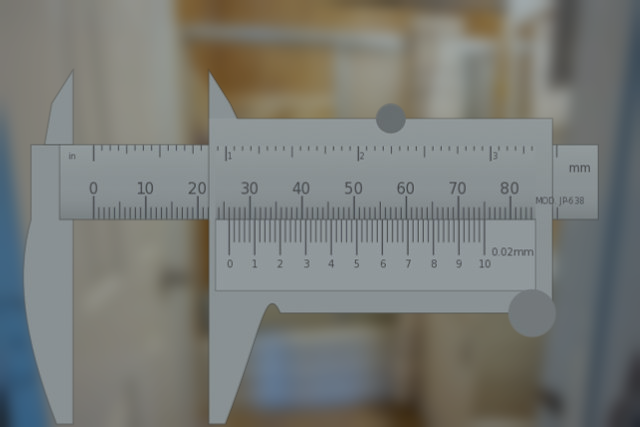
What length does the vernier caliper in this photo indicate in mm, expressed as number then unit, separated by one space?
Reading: 26.0 mm
